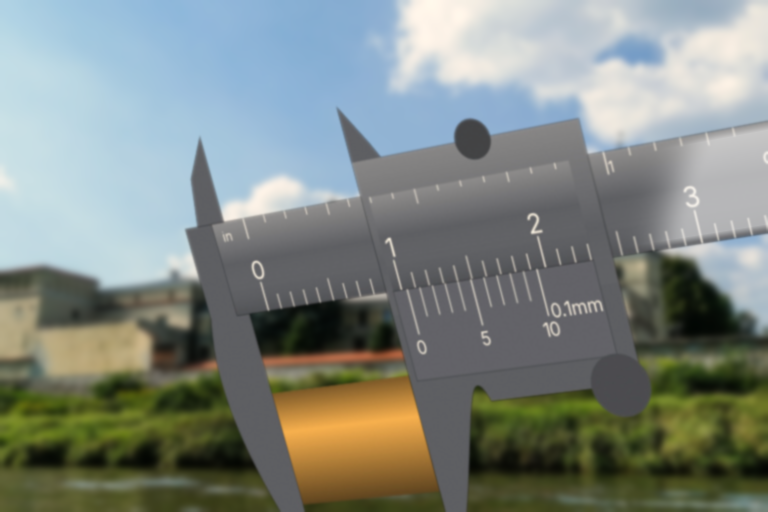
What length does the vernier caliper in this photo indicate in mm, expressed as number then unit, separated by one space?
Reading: 10.4 mm
